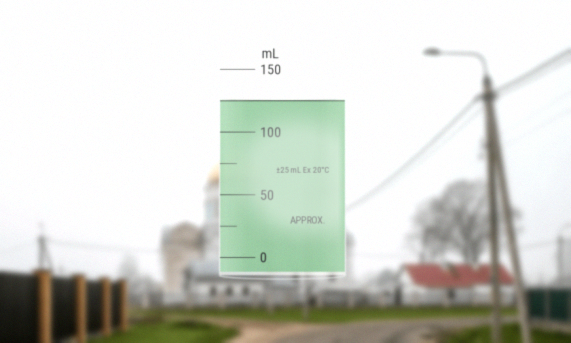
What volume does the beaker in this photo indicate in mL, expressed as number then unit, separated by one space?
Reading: 125 mL
